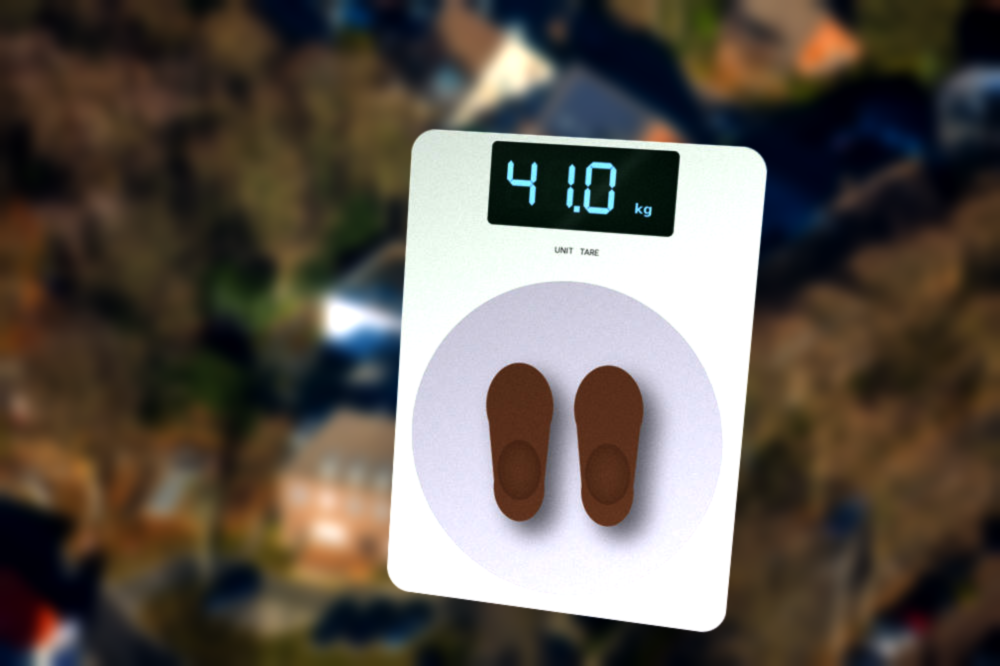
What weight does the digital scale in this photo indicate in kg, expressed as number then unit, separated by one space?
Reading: 41.0 kg
